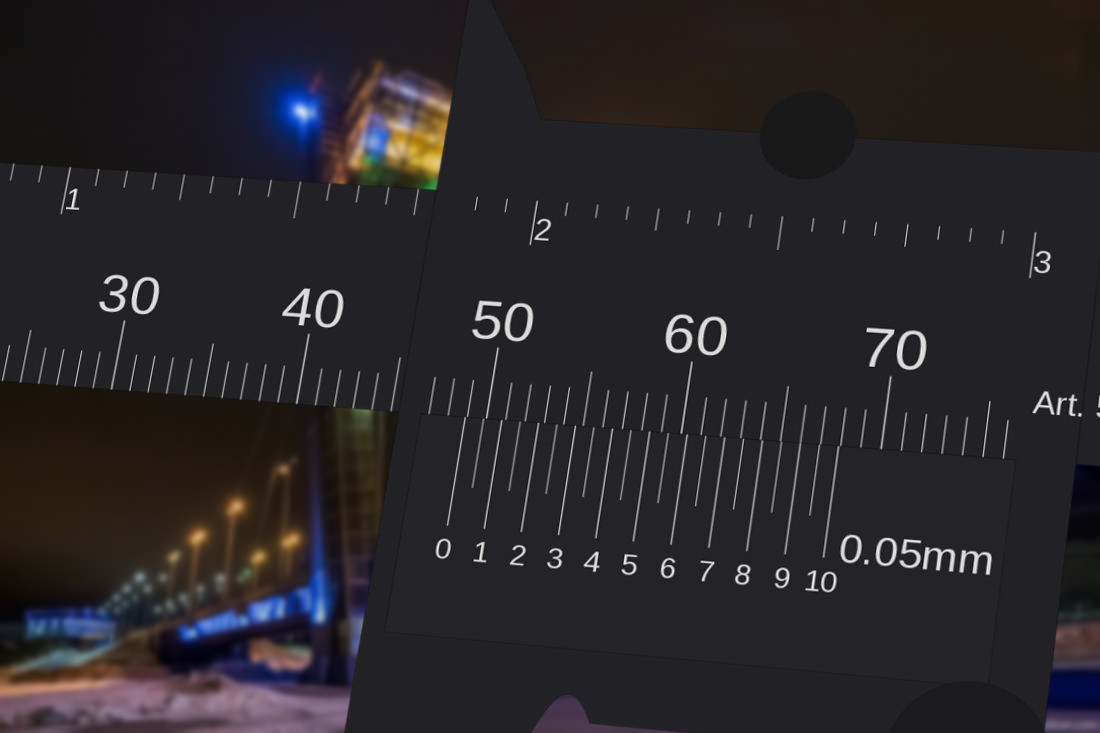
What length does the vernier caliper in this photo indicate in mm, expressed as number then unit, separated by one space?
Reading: 48.9 mm
